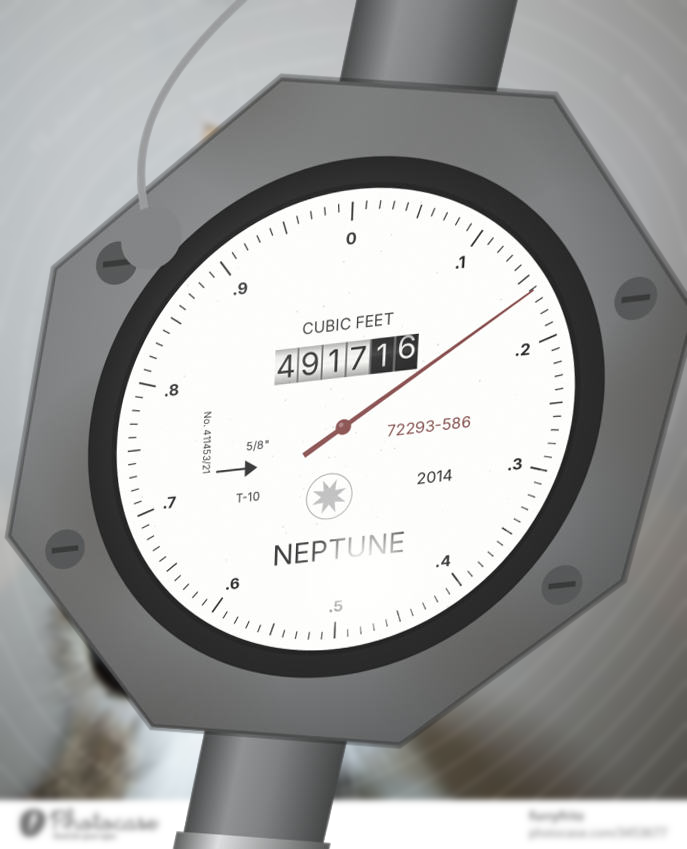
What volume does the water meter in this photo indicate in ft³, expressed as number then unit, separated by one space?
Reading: 491716.16 ft³
